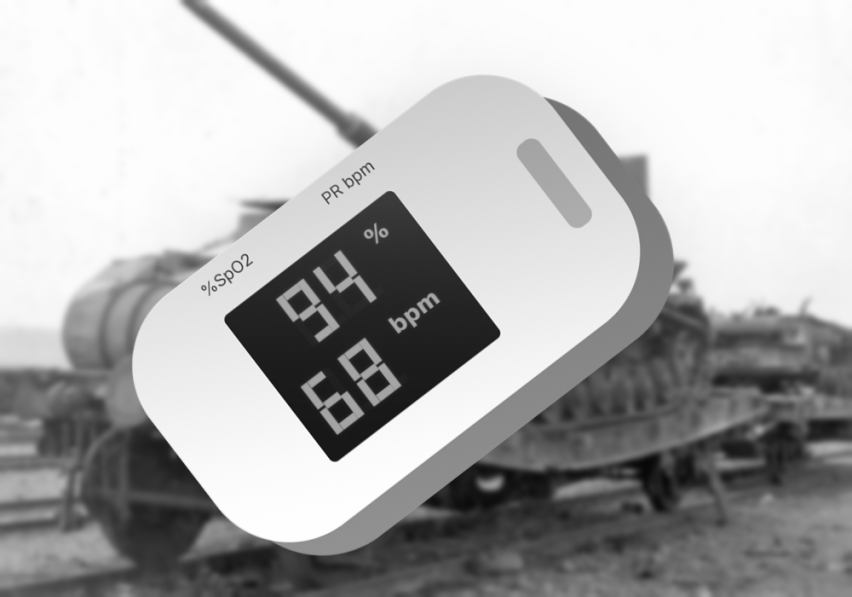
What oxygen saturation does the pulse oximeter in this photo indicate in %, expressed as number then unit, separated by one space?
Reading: 94 %
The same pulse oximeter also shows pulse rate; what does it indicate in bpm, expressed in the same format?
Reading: 68 bpm
